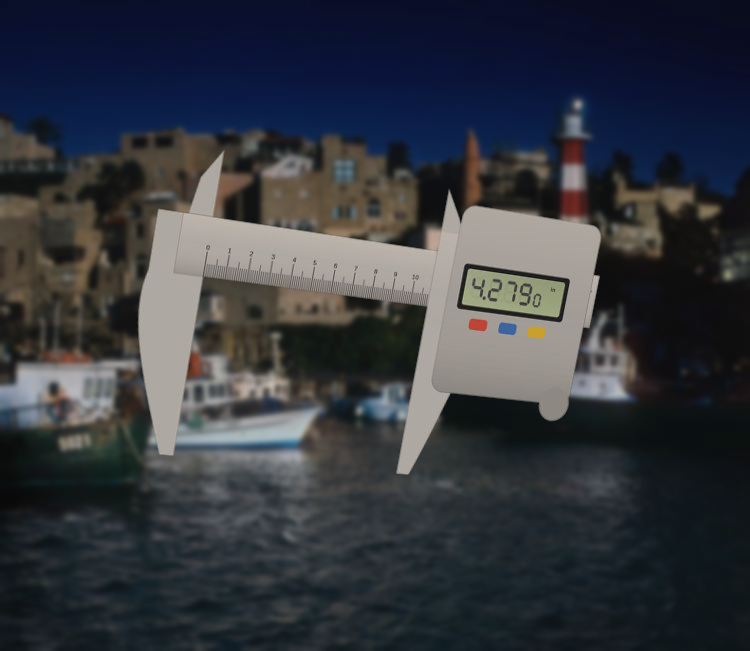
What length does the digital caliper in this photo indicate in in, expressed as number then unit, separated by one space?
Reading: 4.2790 in
